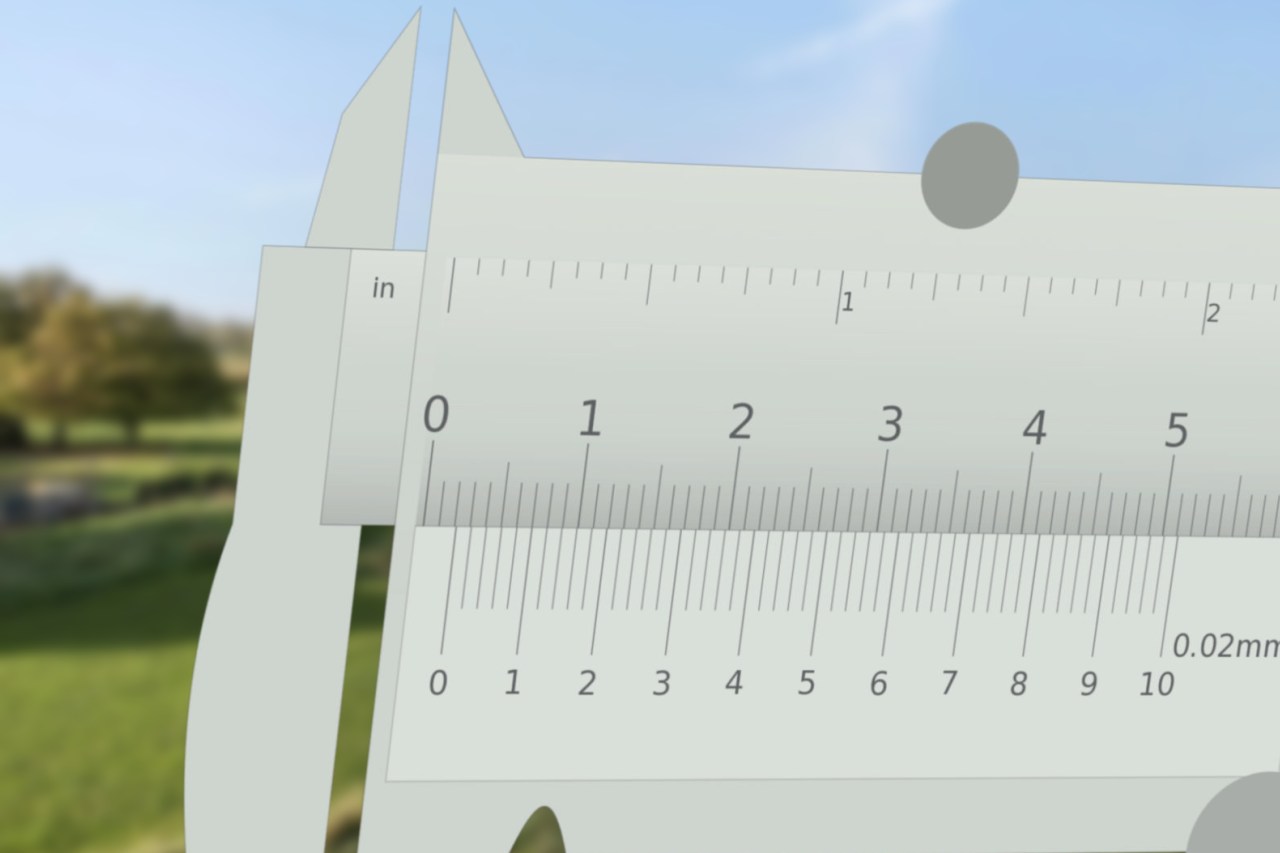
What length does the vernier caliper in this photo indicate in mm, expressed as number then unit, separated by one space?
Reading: 2.1 mm
